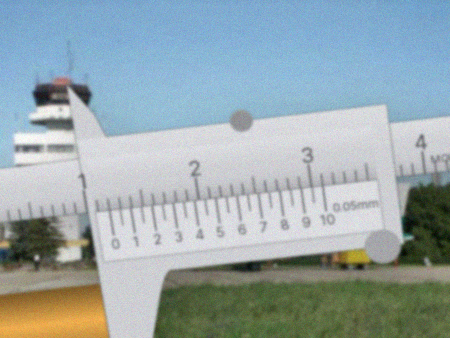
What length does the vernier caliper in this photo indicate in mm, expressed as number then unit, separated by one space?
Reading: 12.0 mm
